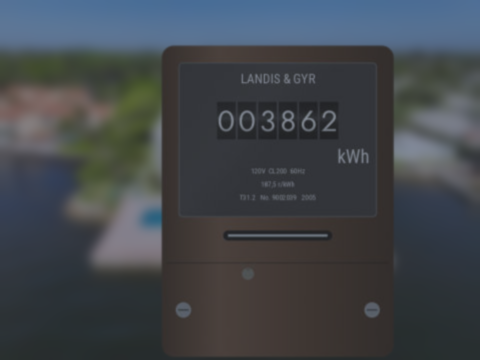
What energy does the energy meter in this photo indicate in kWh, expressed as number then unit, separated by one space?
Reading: 3862 kWh
